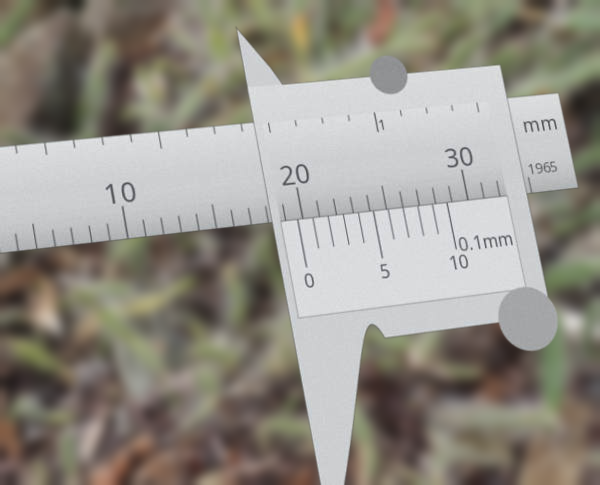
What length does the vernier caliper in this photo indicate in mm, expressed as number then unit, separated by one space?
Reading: 19.7 mm
